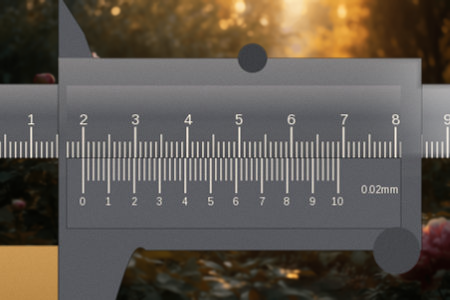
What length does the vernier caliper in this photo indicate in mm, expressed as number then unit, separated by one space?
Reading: 20.0 mm
